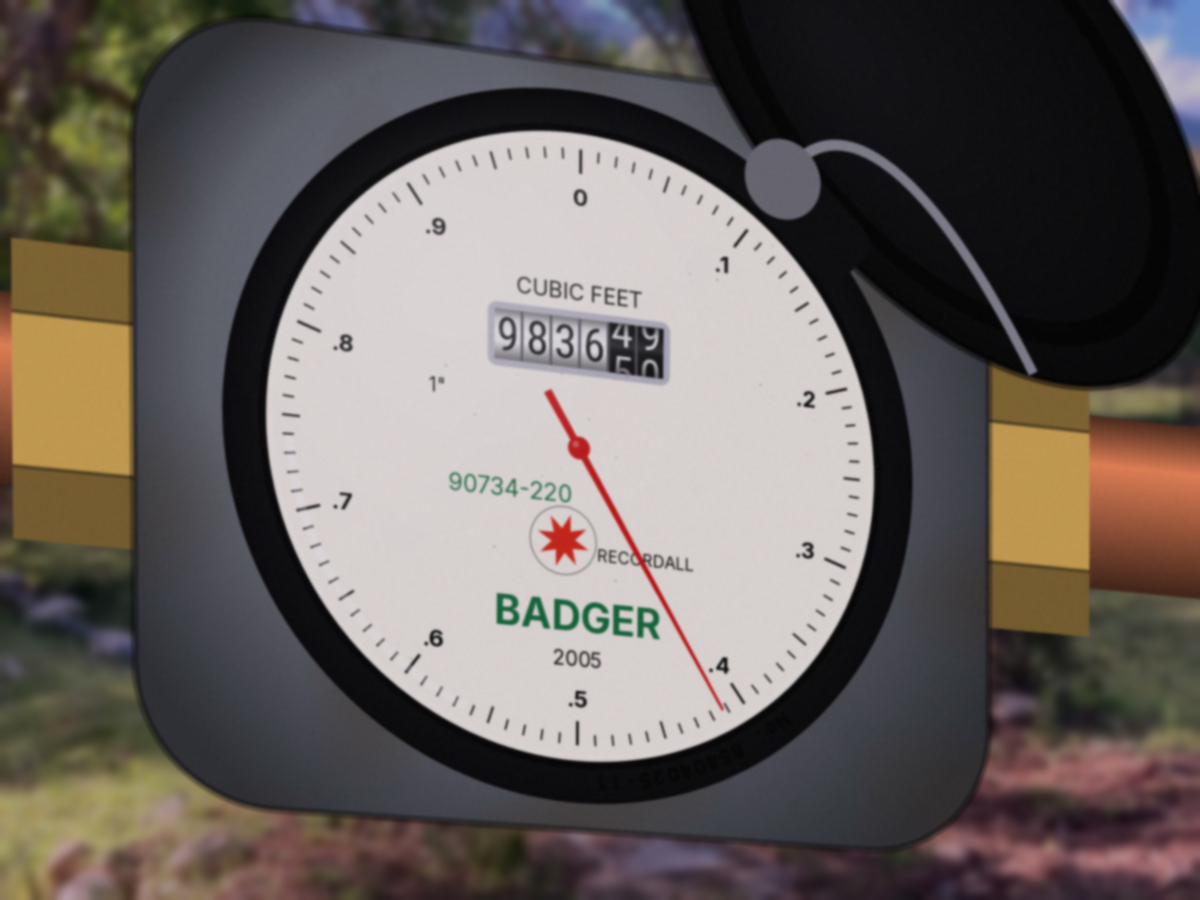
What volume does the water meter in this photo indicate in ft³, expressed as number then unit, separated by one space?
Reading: 983649.41 ft³
